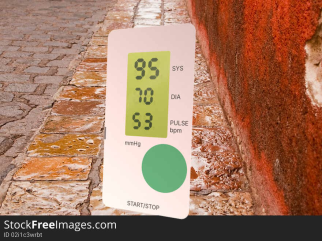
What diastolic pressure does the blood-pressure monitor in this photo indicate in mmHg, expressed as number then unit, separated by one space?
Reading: 70 mmHg
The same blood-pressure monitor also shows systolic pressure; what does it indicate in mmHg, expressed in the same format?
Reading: 95 mmHg
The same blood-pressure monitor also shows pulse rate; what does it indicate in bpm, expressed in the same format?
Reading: 53 bpm
